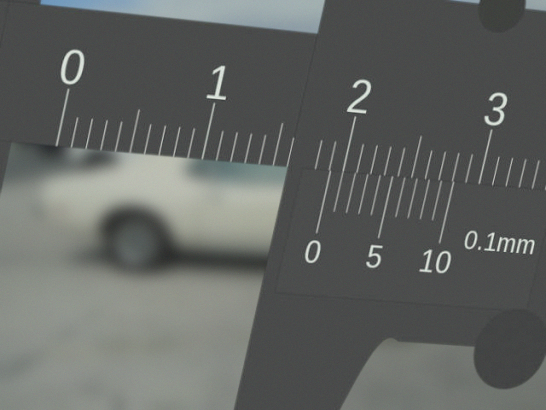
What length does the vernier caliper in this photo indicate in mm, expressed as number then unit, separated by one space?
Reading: 19.1 mm
